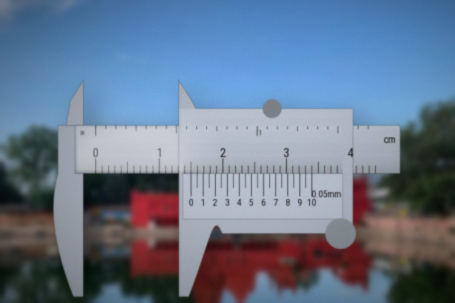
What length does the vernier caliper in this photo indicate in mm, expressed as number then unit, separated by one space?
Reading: 15.0 mm
